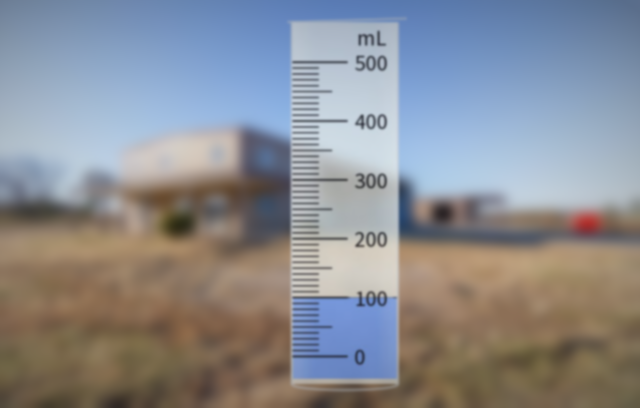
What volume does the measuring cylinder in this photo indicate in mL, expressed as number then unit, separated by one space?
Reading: 100 mL
